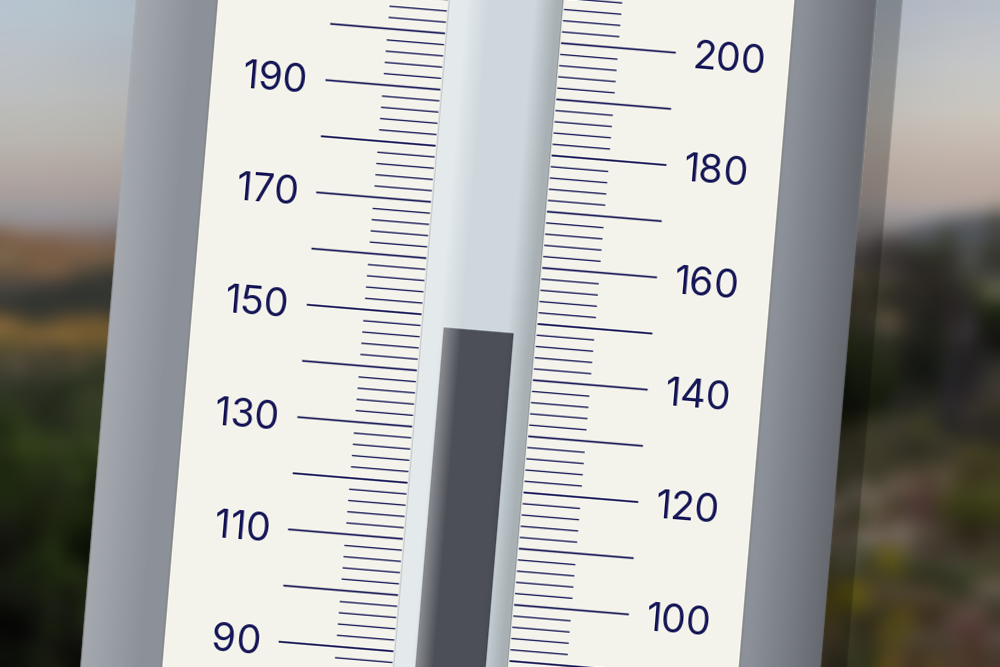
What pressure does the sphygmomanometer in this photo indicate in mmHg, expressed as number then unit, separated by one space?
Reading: 148 mmHg
